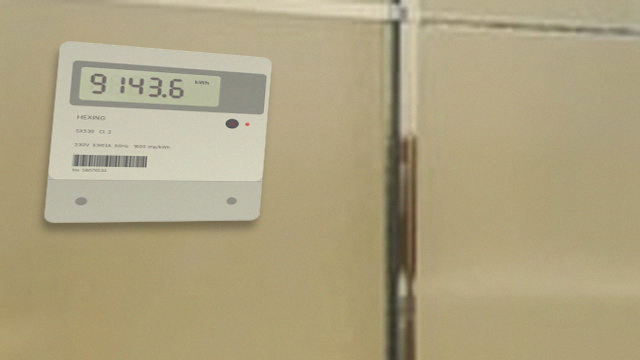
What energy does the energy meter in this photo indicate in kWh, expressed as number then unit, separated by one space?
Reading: 9143.6 kWh
